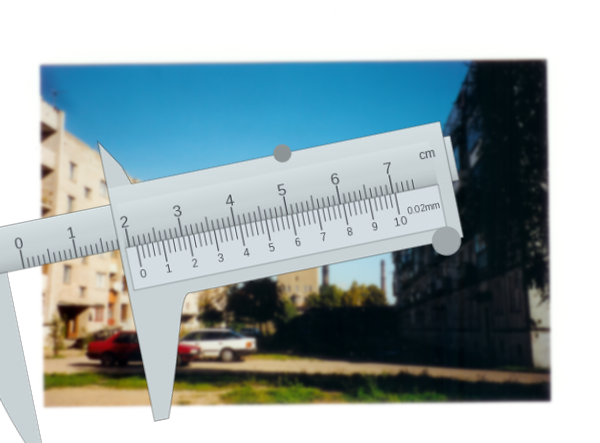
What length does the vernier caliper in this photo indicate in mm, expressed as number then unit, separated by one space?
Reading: 21.4 mm
